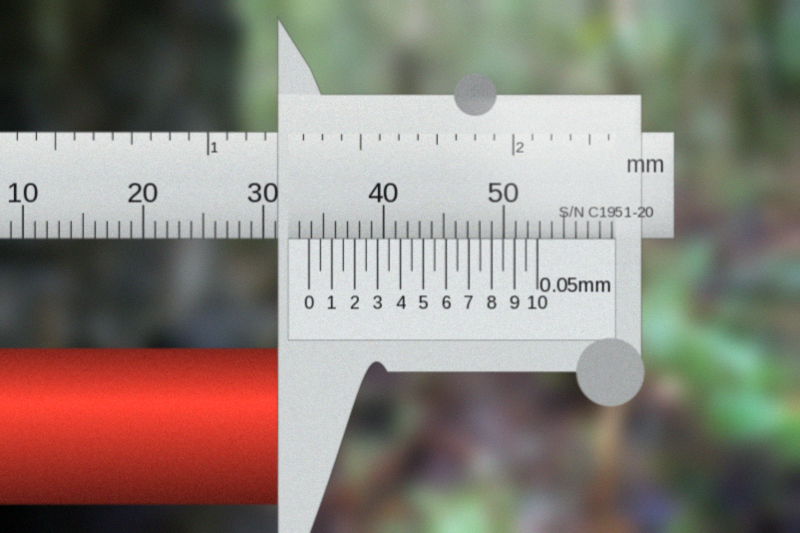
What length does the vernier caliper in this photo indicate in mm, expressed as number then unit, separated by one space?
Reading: 33.8 mm
